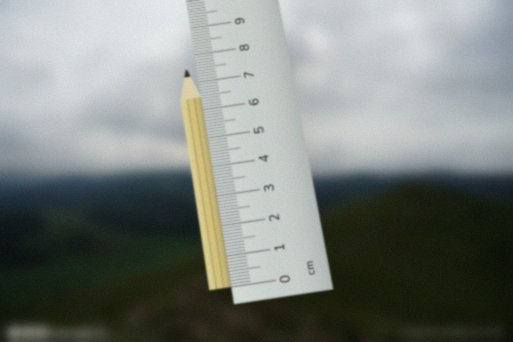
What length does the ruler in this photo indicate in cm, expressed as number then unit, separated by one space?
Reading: 7.5 cm
